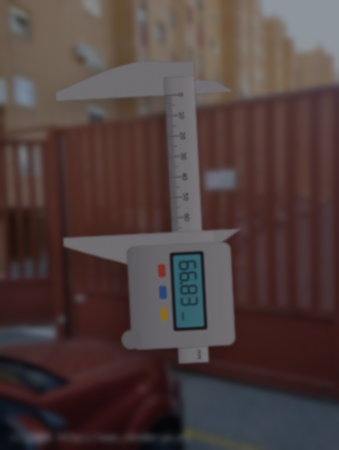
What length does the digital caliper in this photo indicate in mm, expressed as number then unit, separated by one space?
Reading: 66.83 mm
